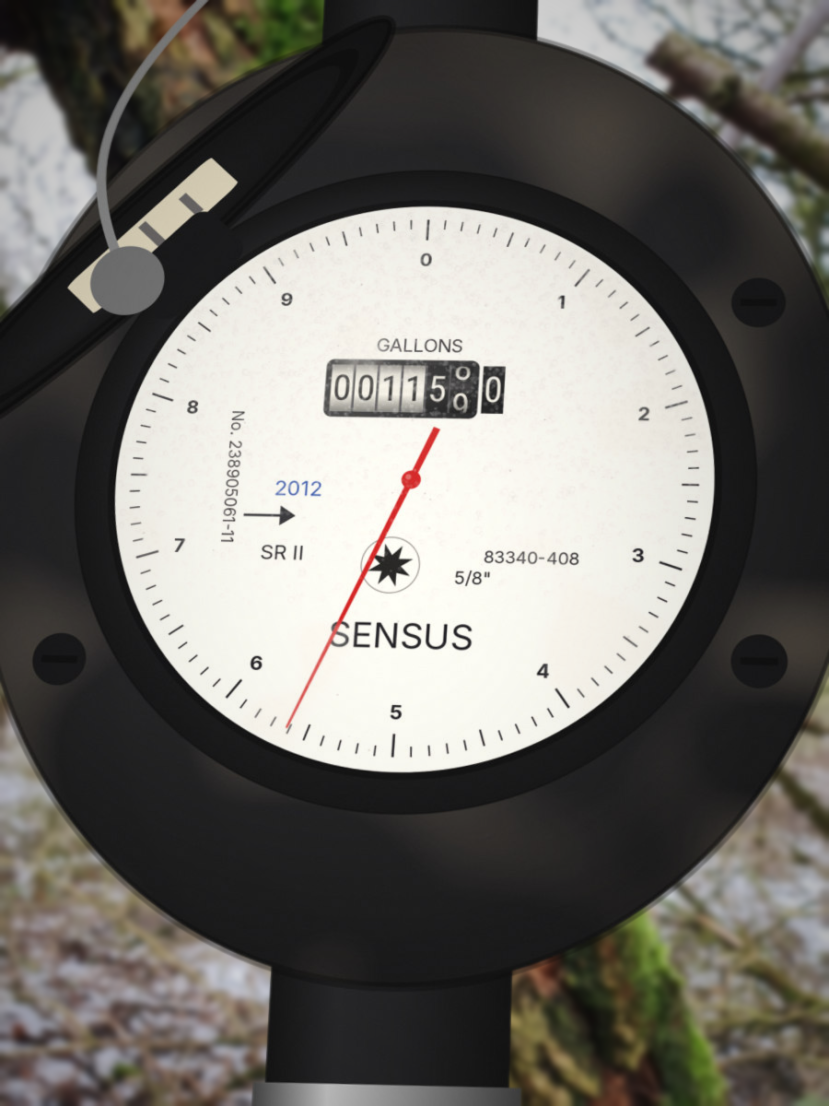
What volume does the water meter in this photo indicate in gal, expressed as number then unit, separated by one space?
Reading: 11585.6 gal
